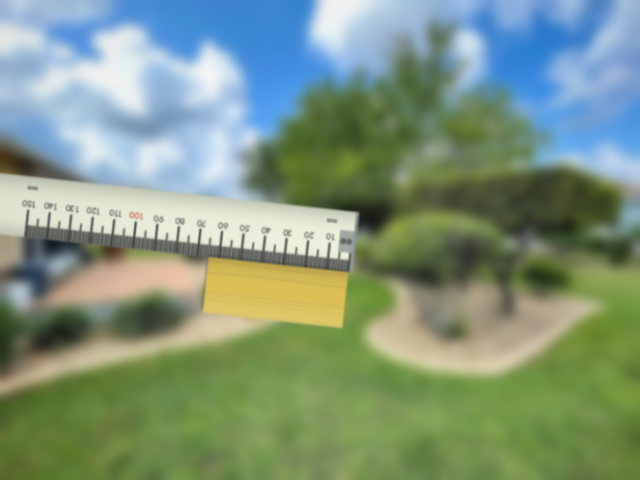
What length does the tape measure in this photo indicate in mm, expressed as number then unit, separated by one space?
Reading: 65 mm
